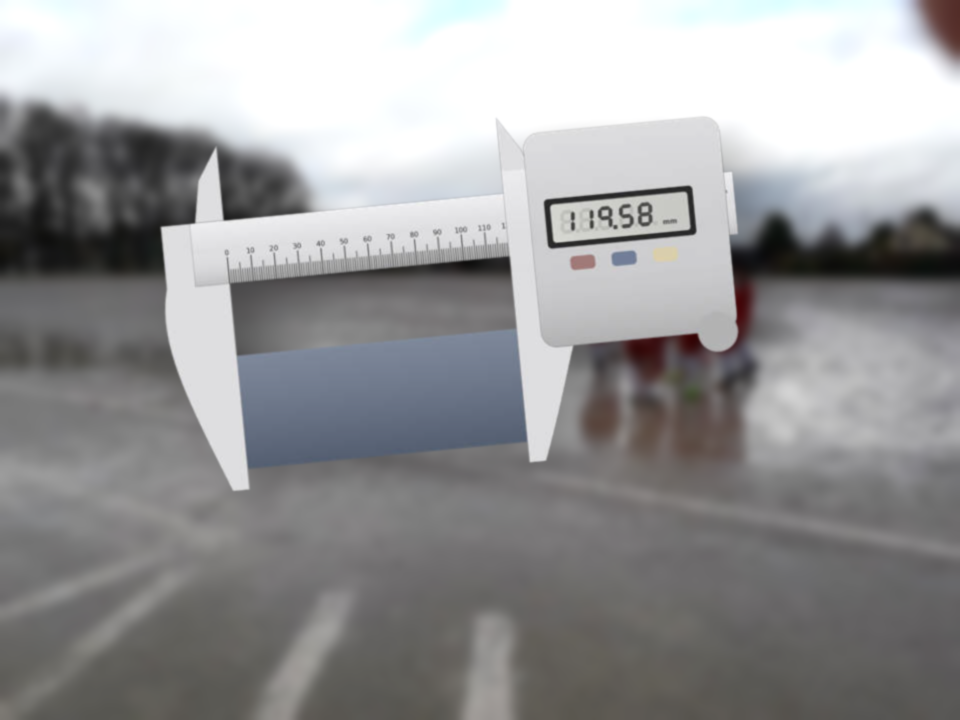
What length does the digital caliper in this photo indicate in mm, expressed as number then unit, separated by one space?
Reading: 119.58 mm
